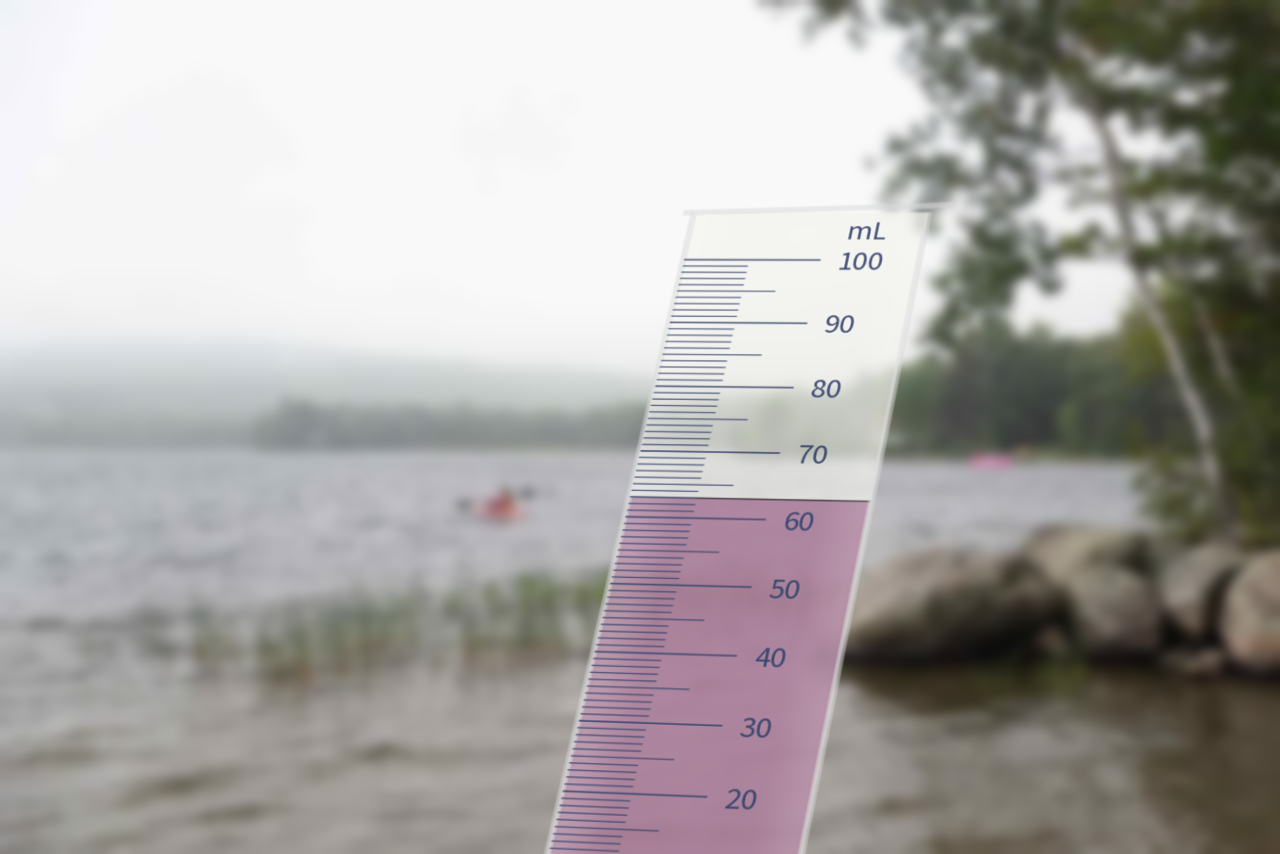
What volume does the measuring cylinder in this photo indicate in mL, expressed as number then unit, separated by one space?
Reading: 63 mL
